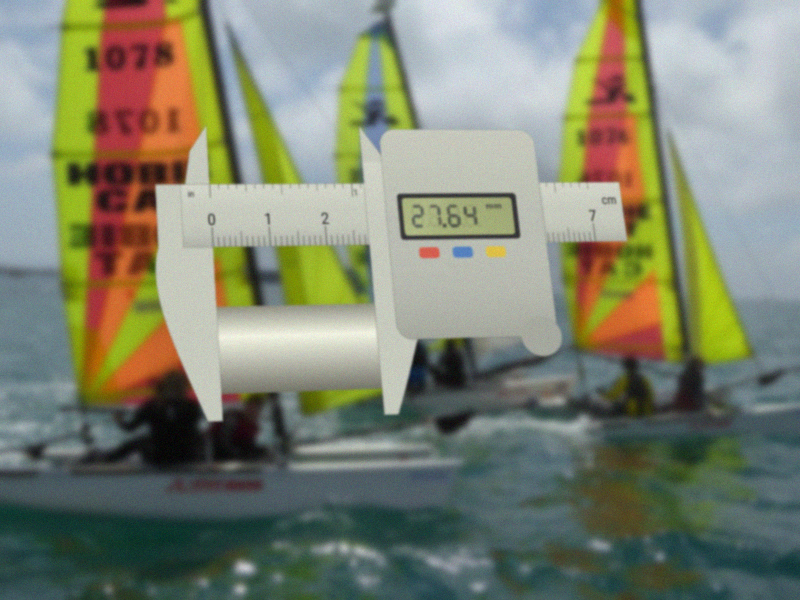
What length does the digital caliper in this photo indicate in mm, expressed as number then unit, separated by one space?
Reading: 27.64 mm
